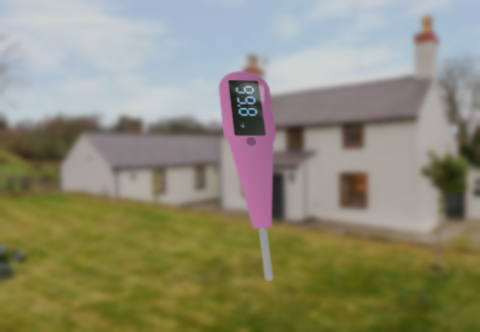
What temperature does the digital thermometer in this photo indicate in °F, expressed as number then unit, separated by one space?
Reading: 99.8 °F
